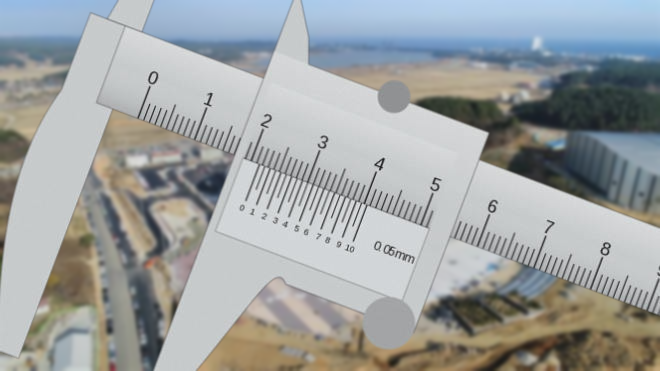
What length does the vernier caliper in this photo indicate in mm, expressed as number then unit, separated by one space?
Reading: 21.5 mm
